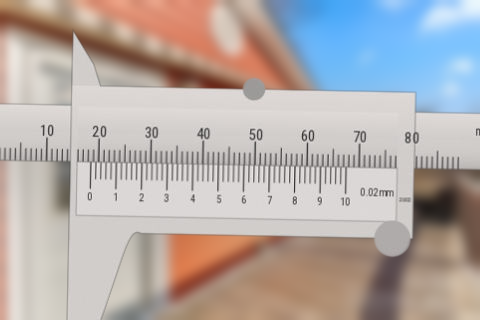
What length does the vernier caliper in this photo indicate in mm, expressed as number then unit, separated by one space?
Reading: 18.5 mm
